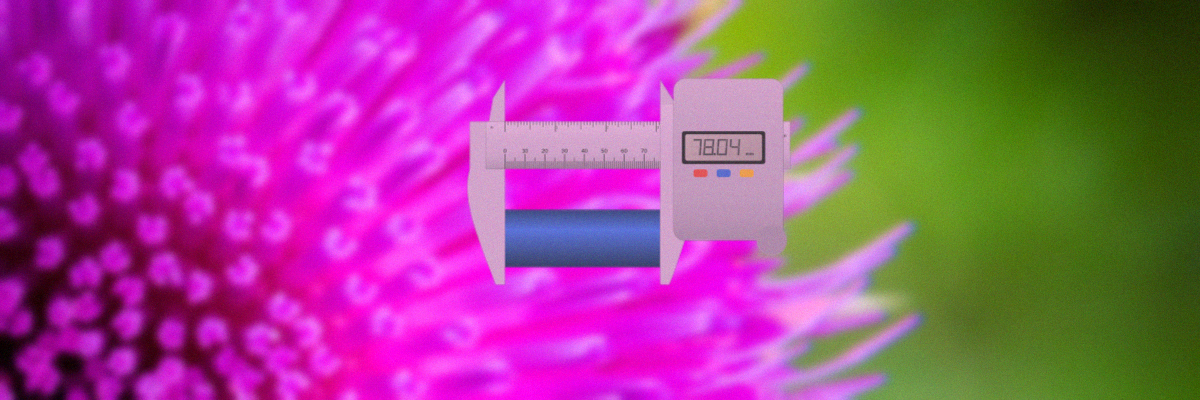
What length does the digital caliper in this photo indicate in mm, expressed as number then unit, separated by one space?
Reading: 78.04 mm
